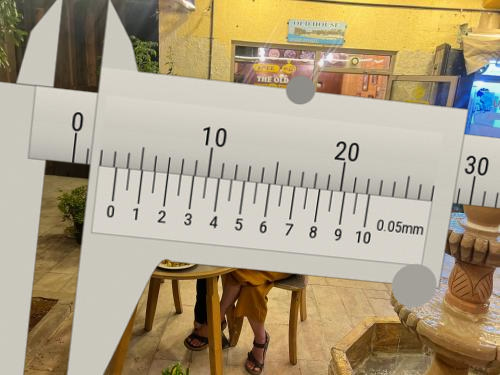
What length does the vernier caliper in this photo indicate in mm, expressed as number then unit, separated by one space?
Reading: 3.2 mm
